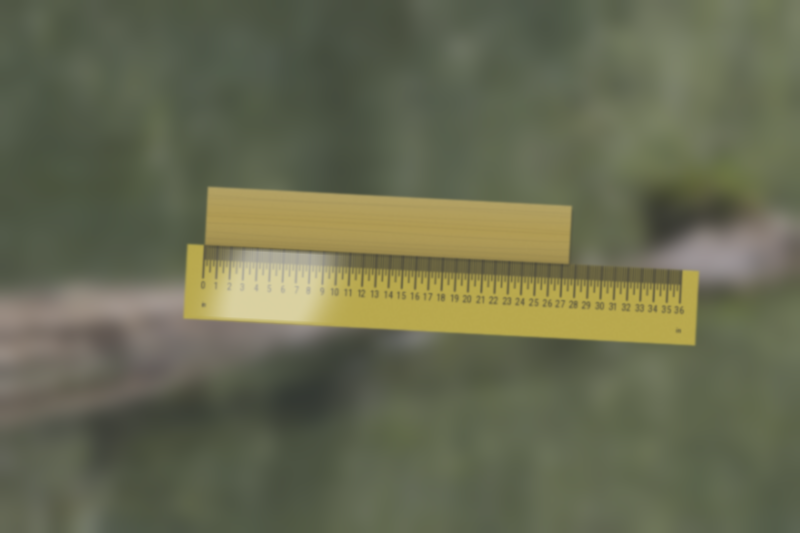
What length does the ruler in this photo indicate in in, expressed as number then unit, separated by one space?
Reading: 27.5 in
